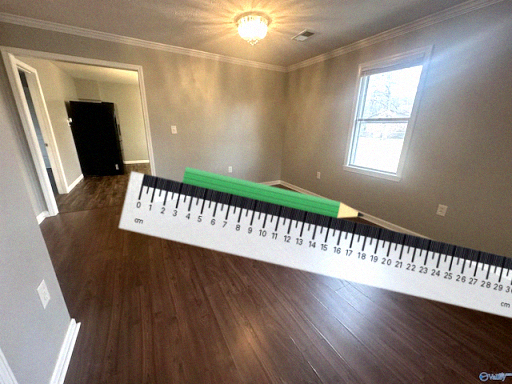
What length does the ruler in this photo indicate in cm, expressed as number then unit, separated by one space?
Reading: 14.5 cm
